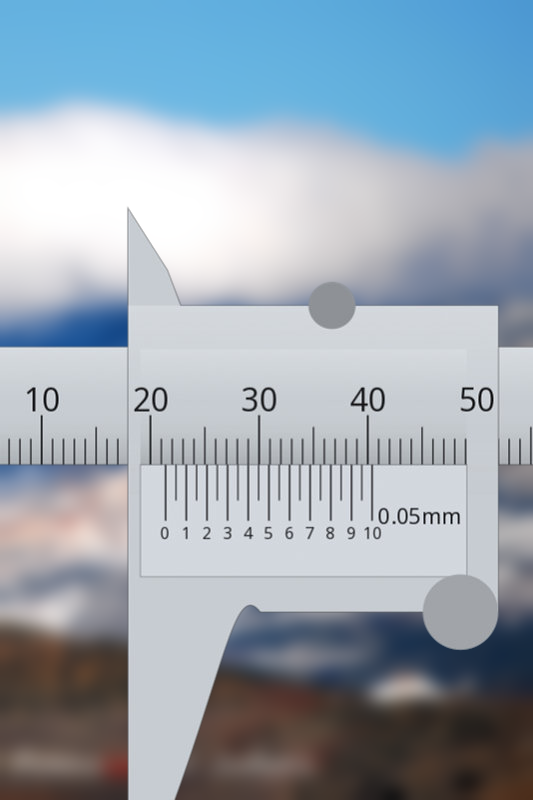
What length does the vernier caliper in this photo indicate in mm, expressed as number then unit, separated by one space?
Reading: 21.4 mm
